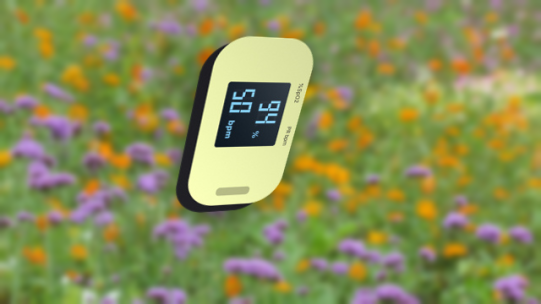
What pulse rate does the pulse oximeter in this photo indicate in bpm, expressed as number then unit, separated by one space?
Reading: 50 bpm
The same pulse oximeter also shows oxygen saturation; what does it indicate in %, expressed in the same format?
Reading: 94 %
